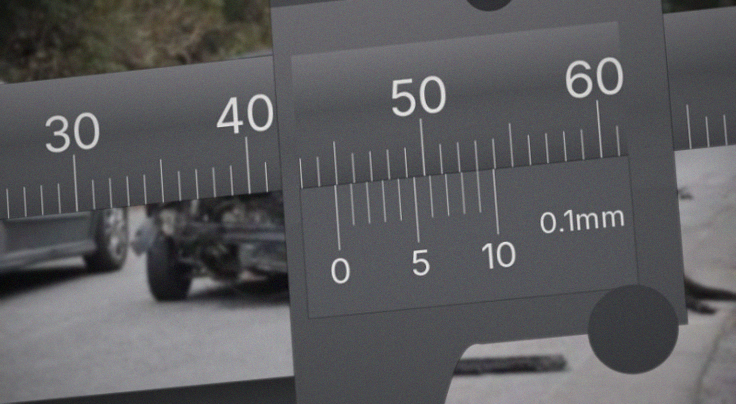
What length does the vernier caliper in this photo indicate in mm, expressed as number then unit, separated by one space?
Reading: 44.9 mm
